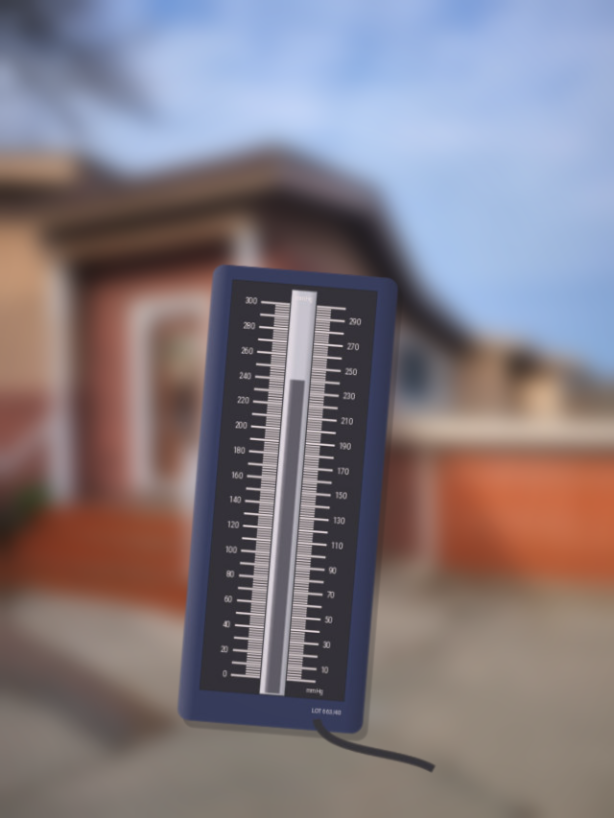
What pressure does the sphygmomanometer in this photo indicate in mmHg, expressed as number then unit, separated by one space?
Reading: 240 mmHg
